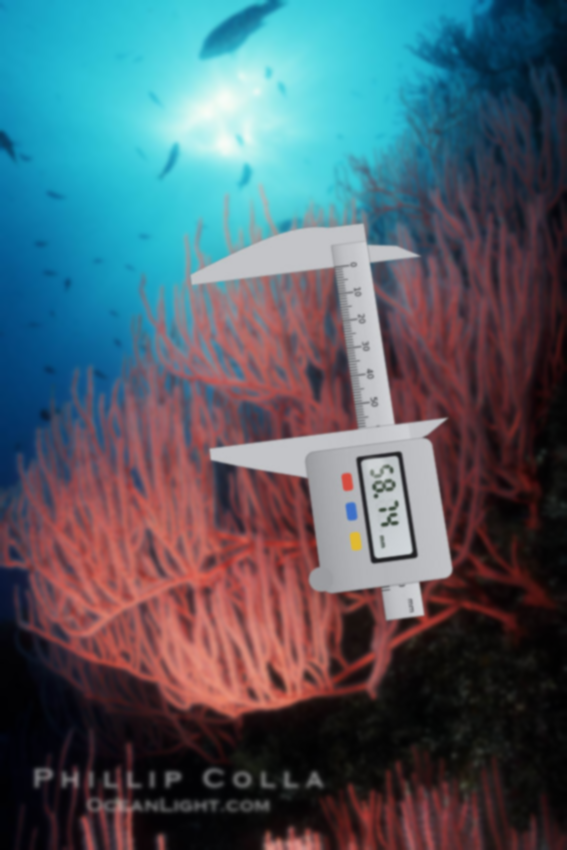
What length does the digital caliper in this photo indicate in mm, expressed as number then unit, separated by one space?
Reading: 58.74 mm
